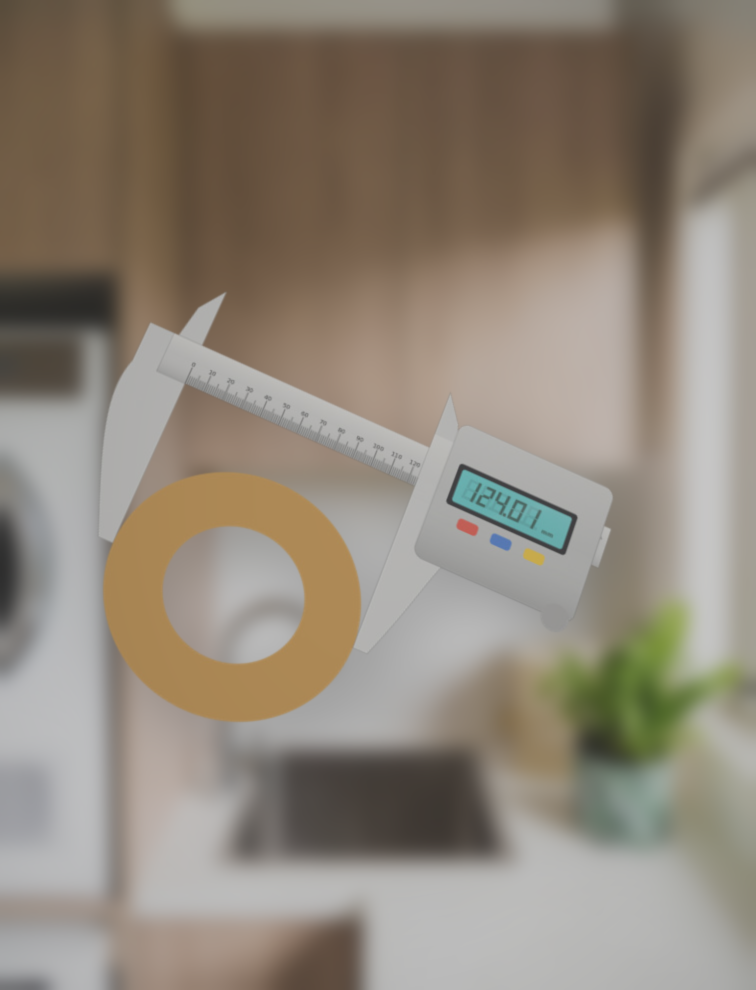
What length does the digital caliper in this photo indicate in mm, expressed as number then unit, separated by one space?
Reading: 124.01 mm
